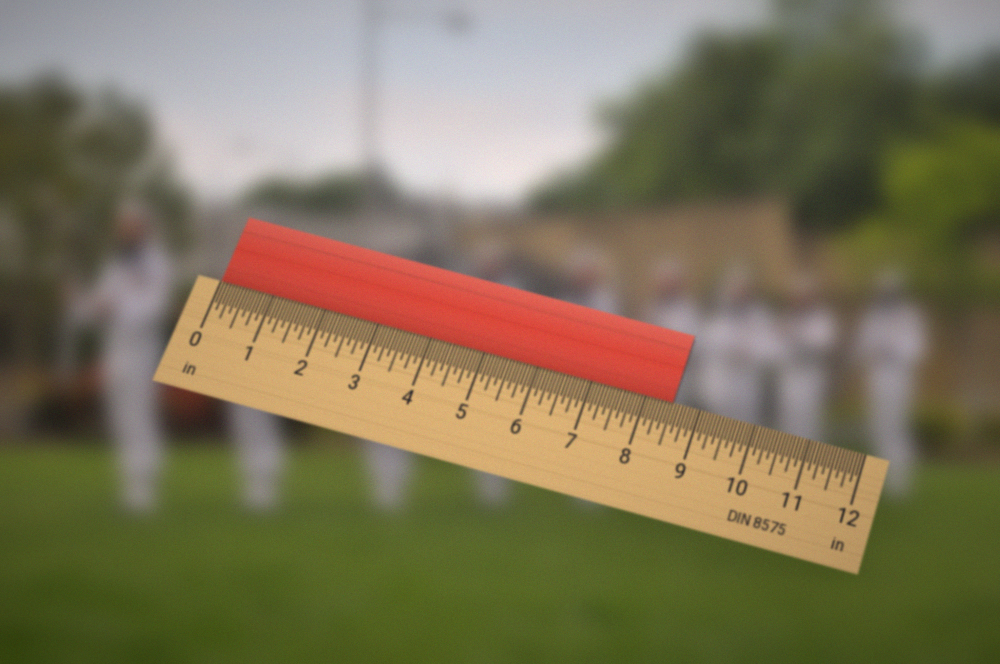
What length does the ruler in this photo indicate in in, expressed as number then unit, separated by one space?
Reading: 8.5 in
